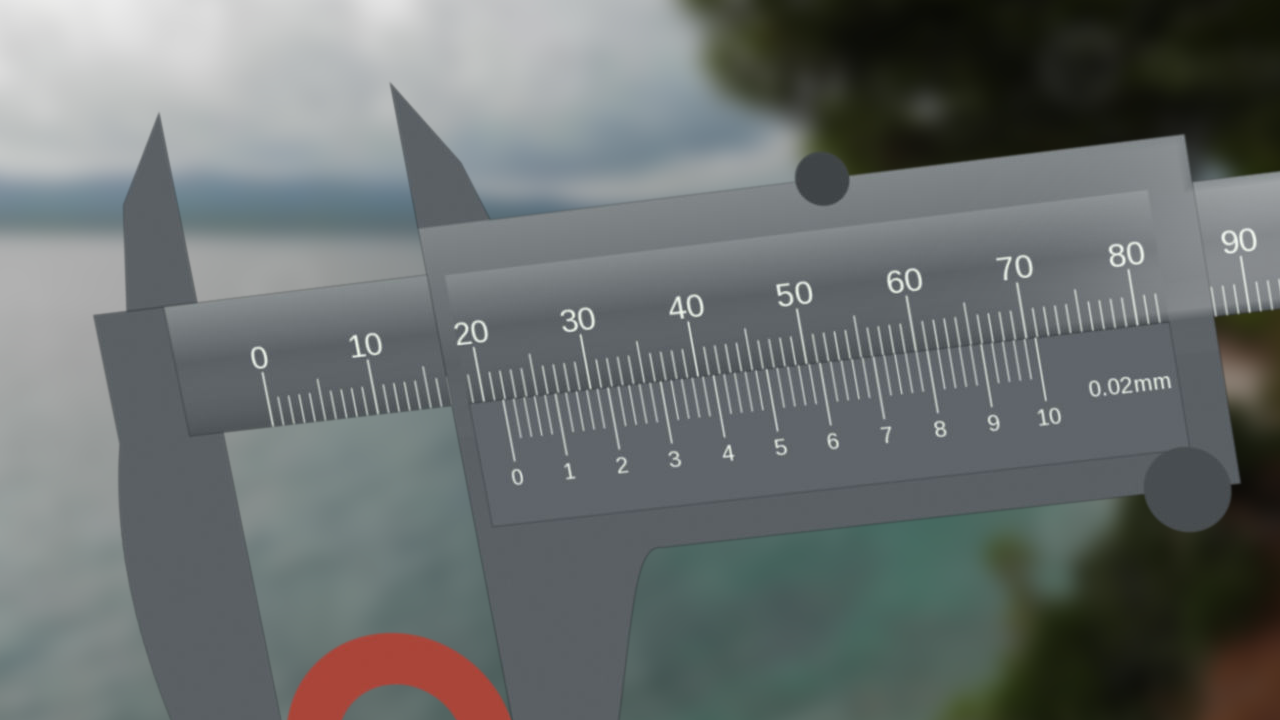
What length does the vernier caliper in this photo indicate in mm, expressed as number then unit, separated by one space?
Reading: 21.8 mm
